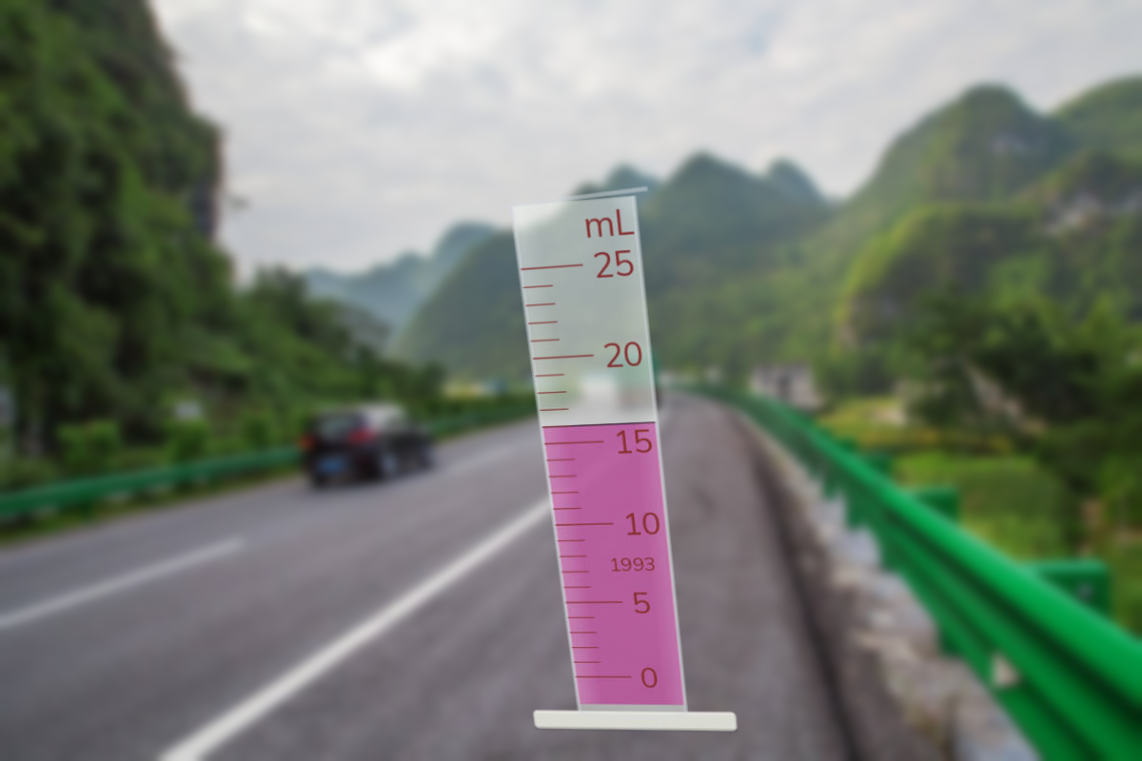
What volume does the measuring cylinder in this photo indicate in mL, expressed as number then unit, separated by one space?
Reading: 16 mL
